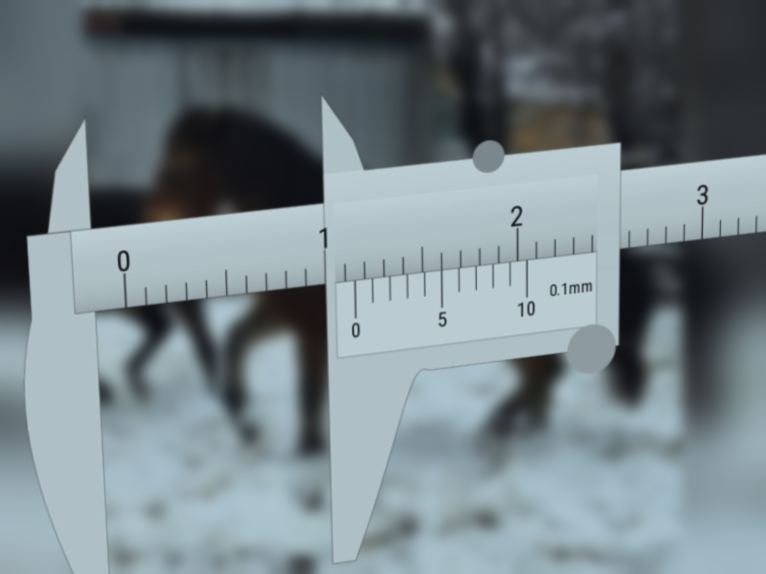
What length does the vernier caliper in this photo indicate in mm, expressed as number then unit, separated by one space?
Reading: 11.5 mm
